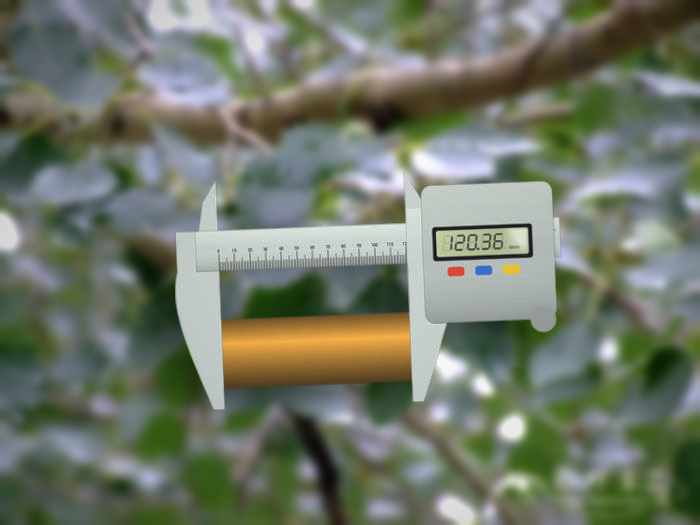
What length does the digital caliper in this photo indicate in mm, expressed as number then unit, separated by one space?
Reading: 120.36 mm
